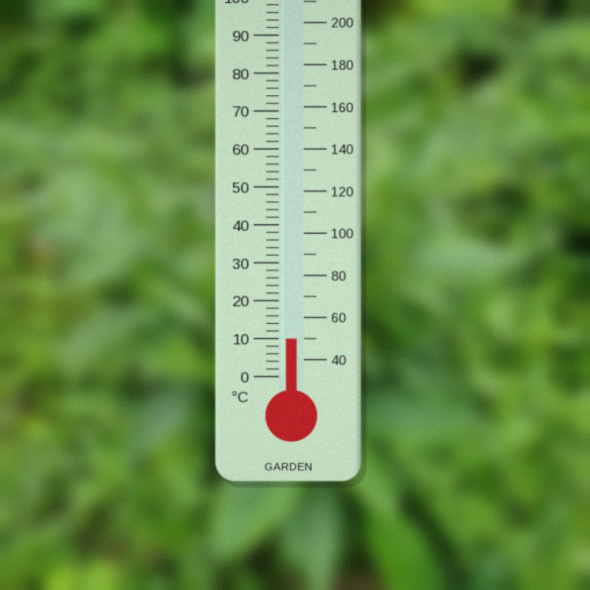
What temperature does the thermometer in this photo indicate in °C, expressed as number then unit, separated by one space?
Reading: 10 °C
